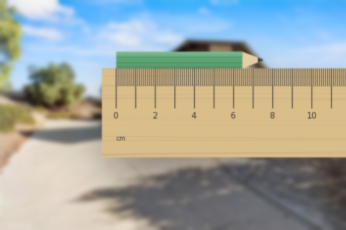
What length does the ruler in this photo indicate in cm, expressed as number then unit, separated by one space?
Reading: 7.5 cm
